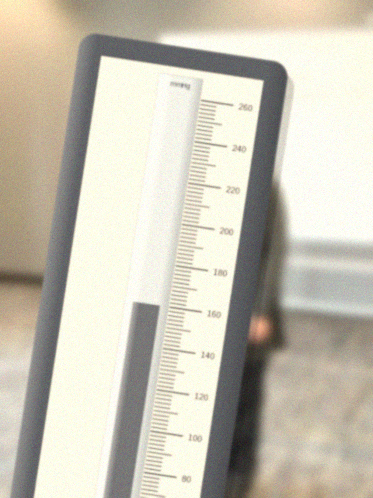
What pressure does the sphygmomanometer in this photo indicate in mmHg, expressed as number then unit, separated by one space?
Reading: 160 mmHg
